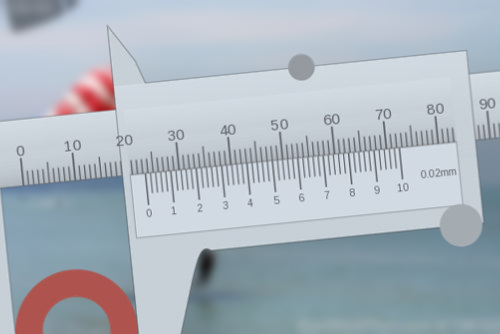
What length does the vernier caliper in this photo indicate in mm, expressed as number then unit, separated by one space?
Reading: 23.5 mm
